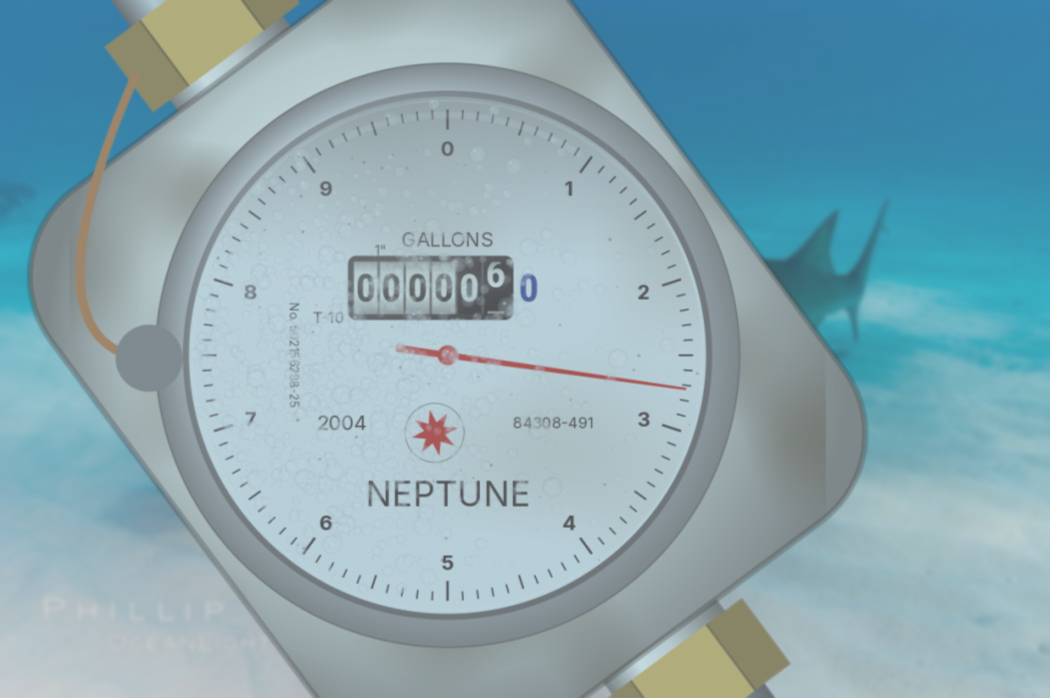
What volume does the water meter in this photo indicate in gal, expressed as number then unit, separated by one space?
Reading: 62.7 gal
